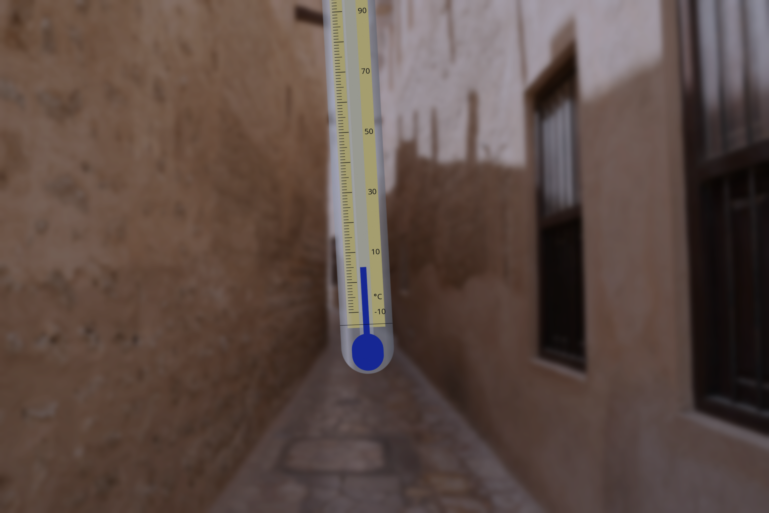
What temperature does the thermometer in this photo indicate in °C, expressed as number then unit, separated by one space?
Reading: 5 °C
